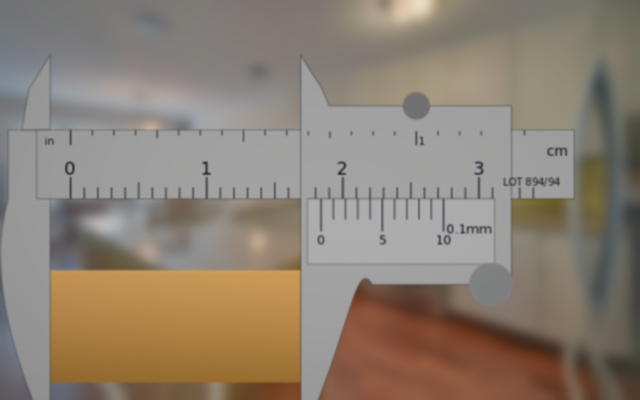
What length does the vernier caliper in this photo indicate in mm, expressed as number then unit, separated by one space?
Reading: 18.4 mm
